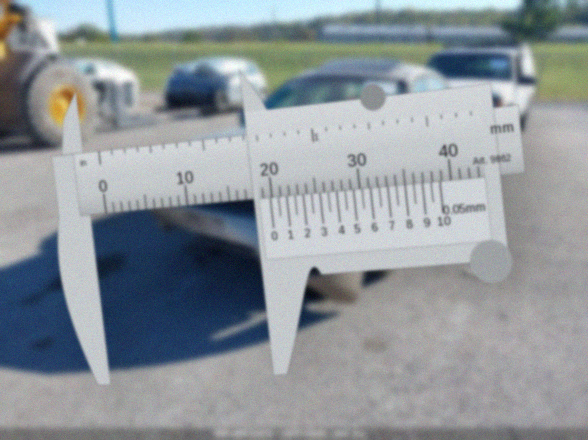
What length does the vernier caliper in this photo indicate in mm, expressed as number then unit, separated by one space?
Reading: 19.8 mm
